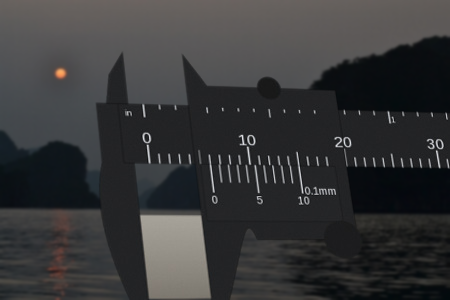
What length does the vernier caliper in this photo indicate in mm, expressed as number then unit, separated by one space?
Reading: 6.0 mm
